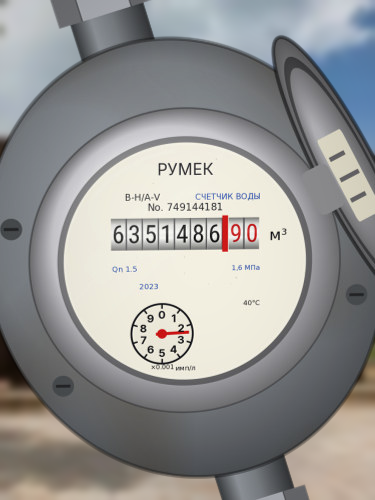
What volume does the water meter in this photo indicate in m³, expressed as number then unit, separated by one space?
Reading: 6351486.902 m³
